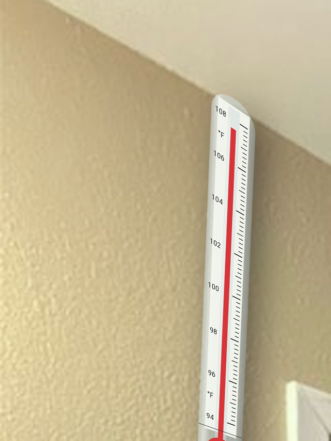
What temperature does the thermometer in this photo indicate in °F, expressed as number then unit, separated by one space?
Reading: 107.6 °F
